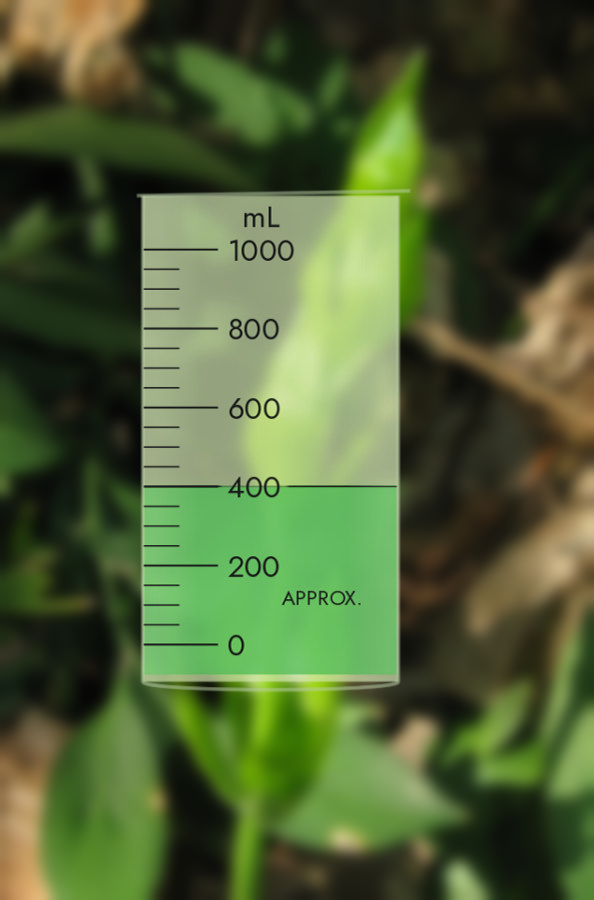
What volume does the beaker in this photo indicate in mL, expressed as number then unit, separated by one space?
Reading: 400 mL
